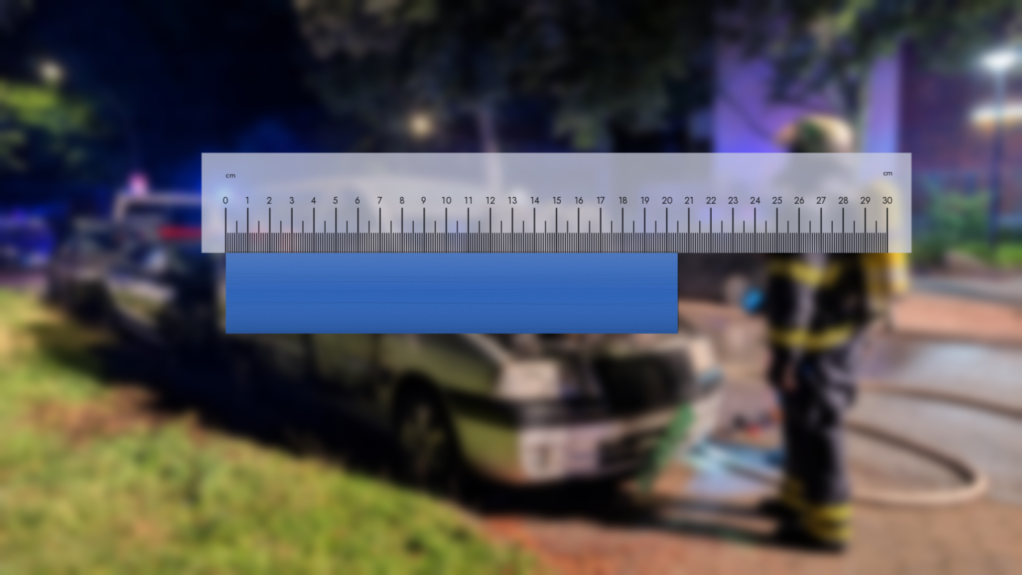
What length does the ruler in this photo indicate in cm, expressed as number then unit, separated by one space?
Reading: 20.5 cm
